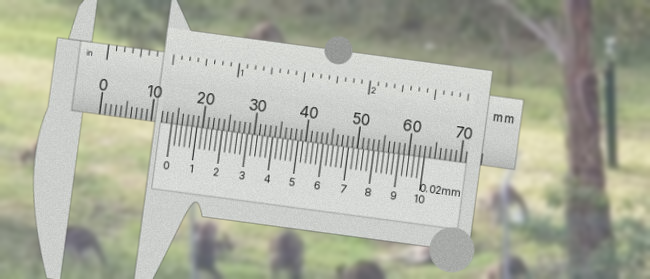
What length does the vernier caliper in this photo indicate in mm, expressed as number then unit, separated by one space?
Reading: 14.0 mm
